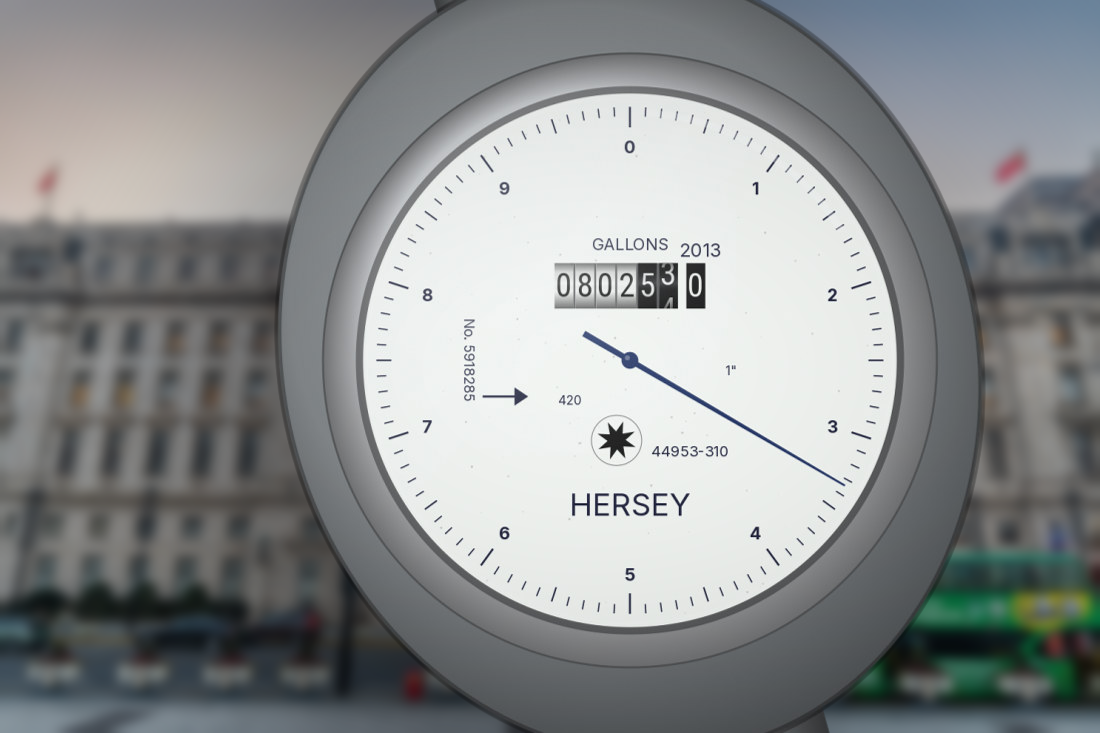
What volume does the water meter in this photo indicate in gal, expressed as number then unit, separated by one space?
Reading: 802533.3 gal
